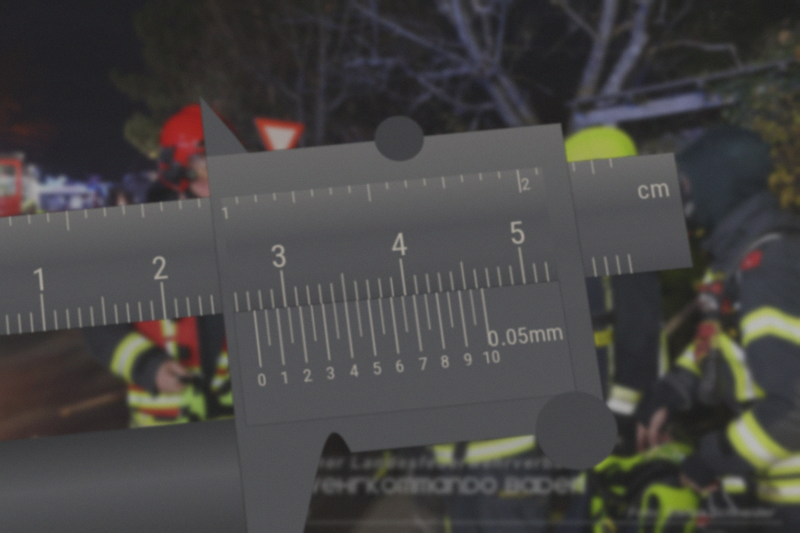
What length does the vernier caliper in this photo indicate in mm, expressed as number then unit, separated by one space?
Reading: 27.4 mm
